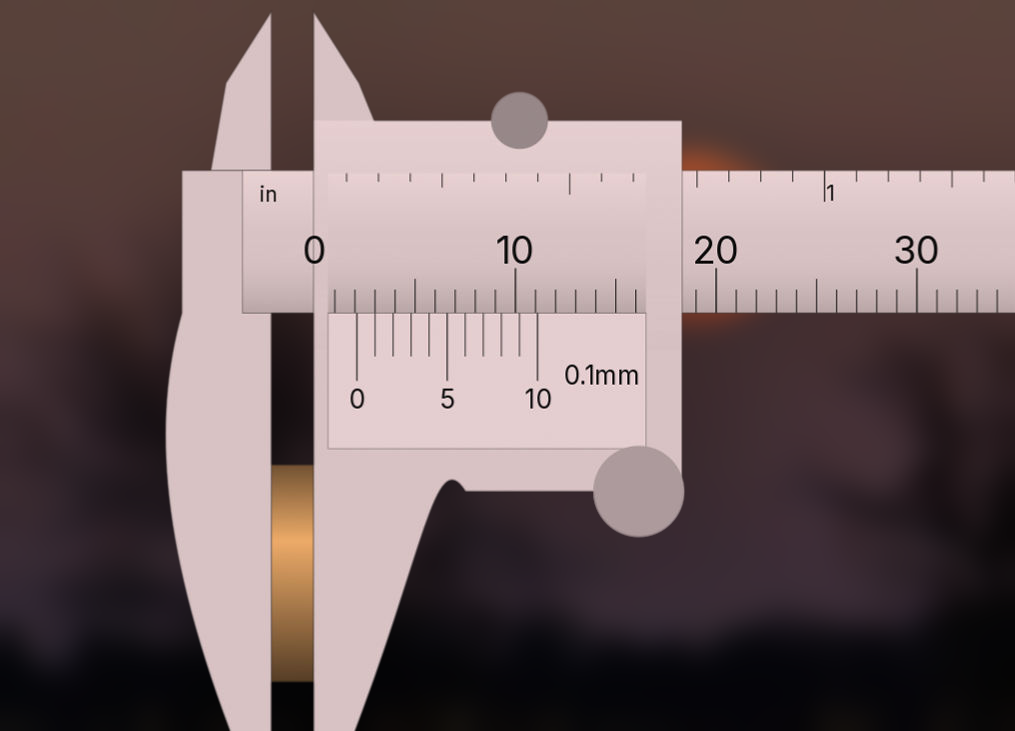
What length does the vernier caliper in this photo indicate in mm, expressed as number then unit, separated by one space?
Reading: 2.1 mm
